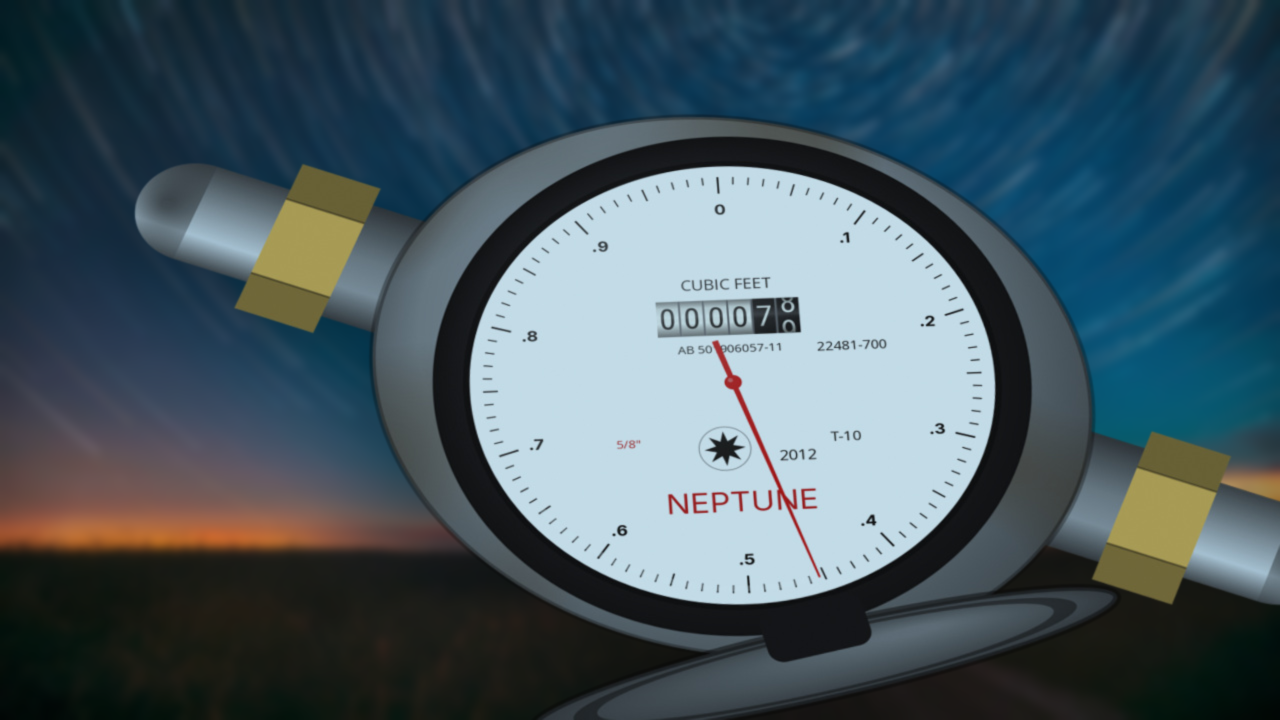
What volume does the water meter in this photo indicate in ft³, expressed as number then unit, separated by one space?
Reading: 78.45 ft³
